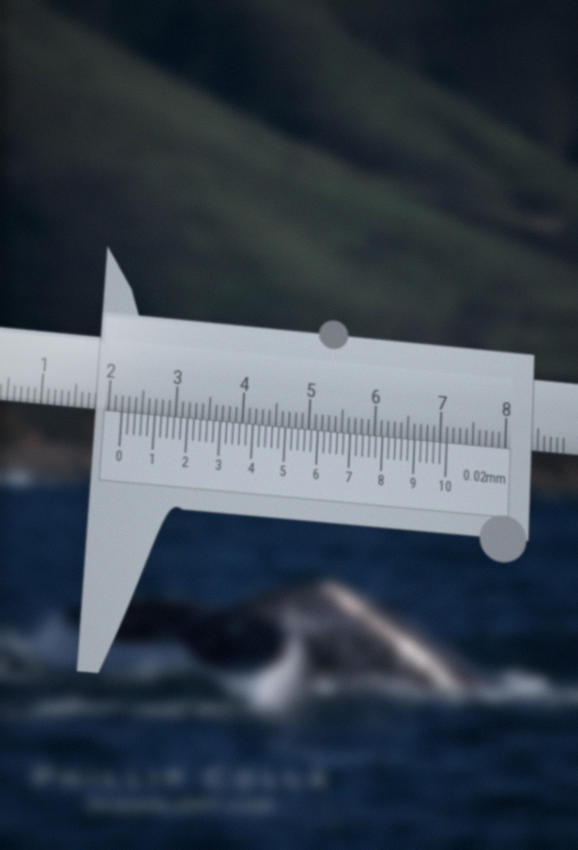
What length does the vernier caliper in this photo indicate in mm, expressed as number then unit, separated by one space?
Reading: 22.0 mm
